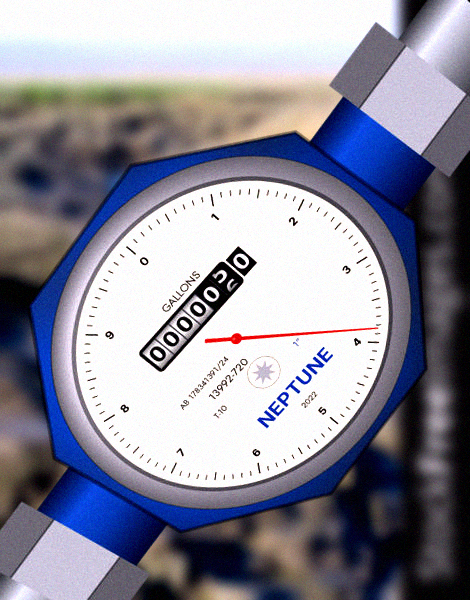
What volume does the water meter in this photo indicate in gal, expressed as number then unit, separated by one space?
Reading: 53.8 gal
